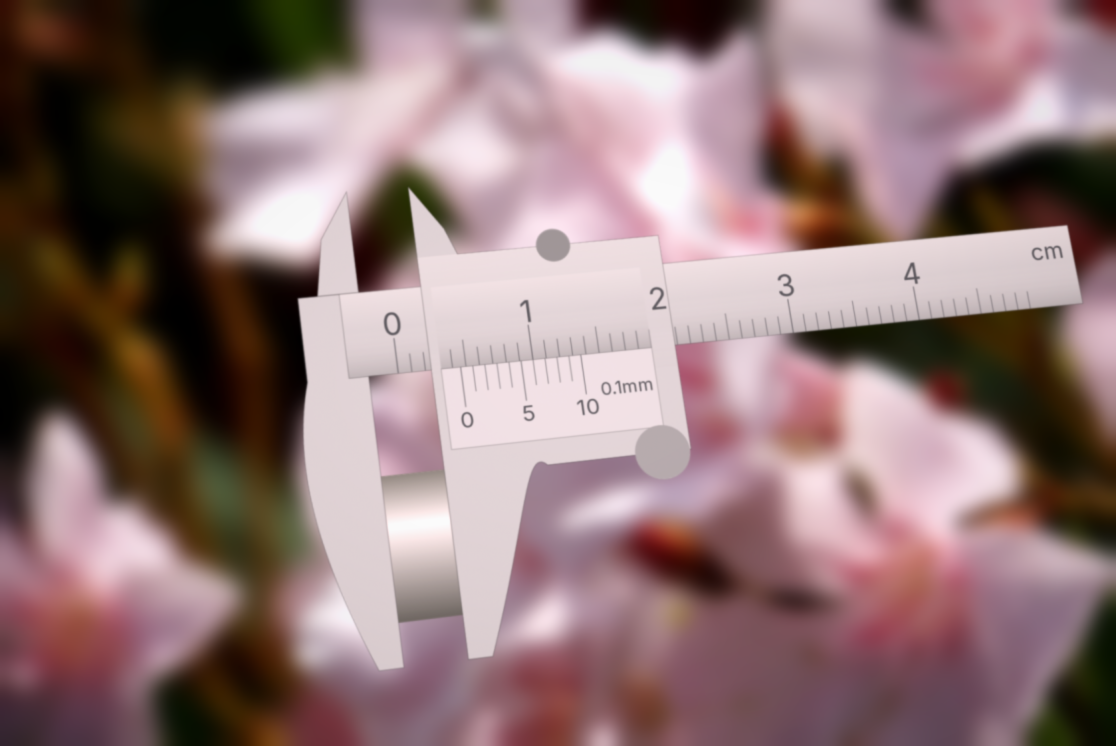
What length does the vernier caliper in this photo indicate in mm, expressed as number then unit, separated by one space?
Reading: 4.6 mm
